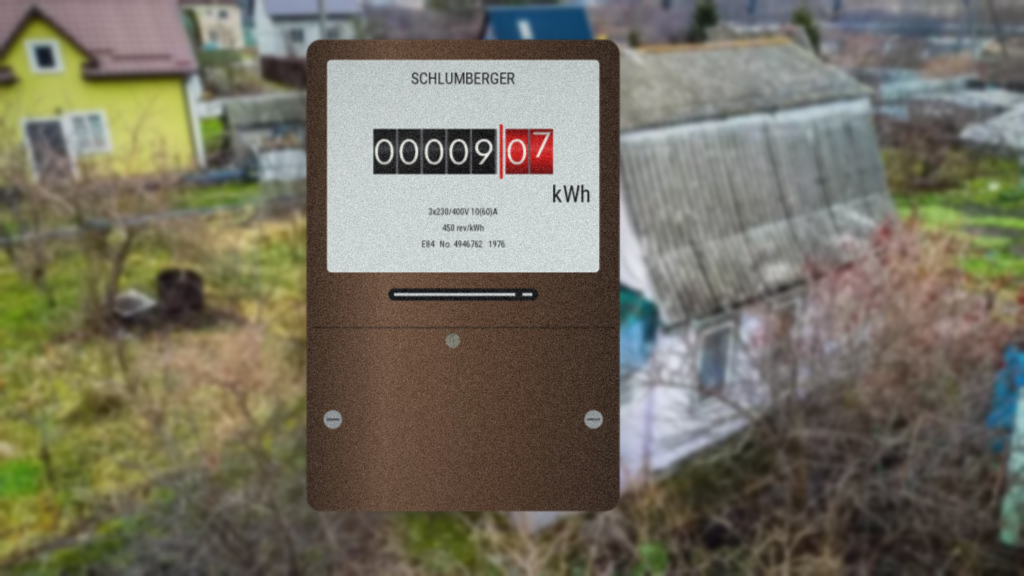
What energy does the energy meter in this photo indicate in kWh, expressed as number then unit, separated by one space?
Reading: 9.07 kWh
